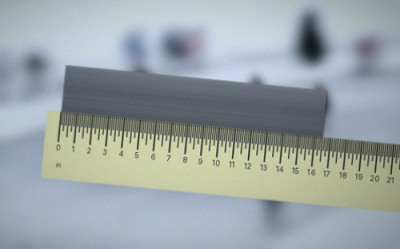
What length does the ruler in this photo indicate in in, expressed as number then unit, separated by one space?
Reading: 16.5 in
